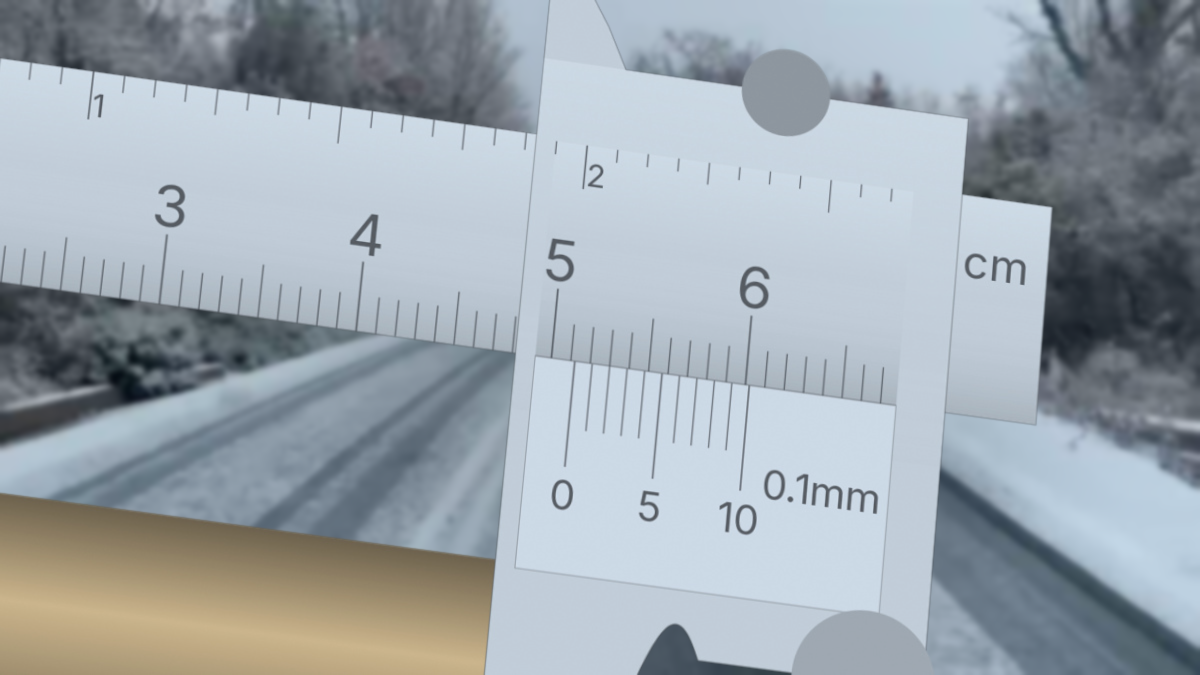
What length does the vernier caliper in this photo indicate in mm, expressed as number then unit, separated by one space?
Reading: 51.2 mm
